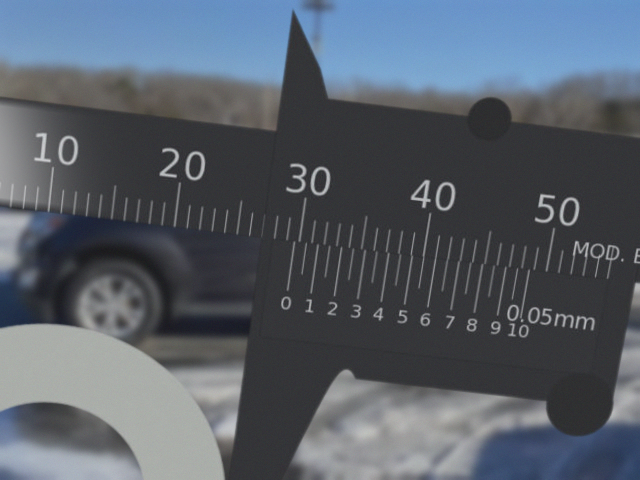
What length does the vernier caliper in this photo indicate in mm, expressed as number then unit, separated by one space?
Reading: 29.6 mm
